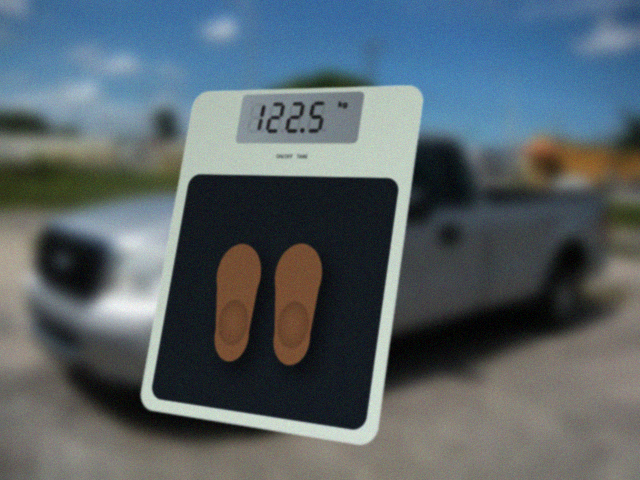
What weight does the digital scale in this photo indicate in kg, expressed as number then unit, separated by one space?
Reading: 122.5 kg
